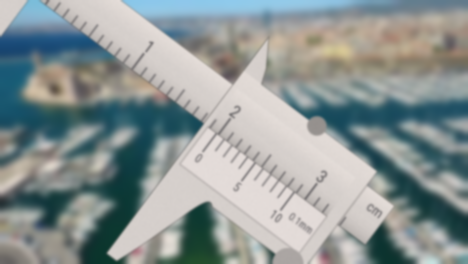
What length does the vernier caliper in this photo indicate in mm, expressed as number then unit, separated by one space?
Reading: 19.8 mm
